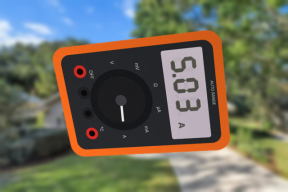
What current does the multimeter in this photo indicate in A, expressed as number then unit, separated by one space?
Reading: 5.03 A
